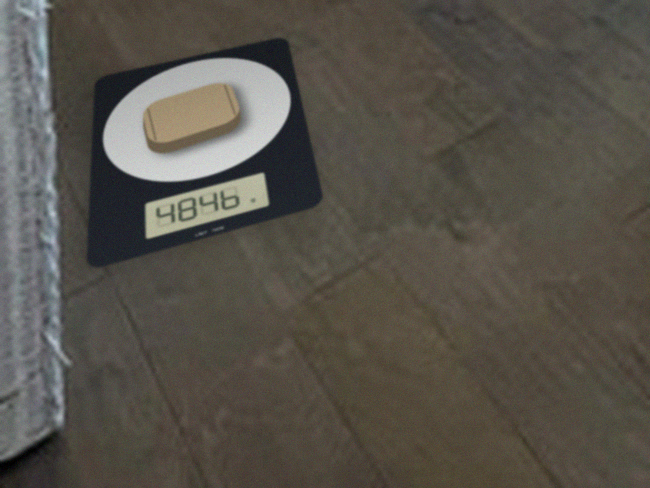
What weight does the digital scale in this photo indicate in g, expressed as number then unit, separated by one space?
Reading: 4846 g
